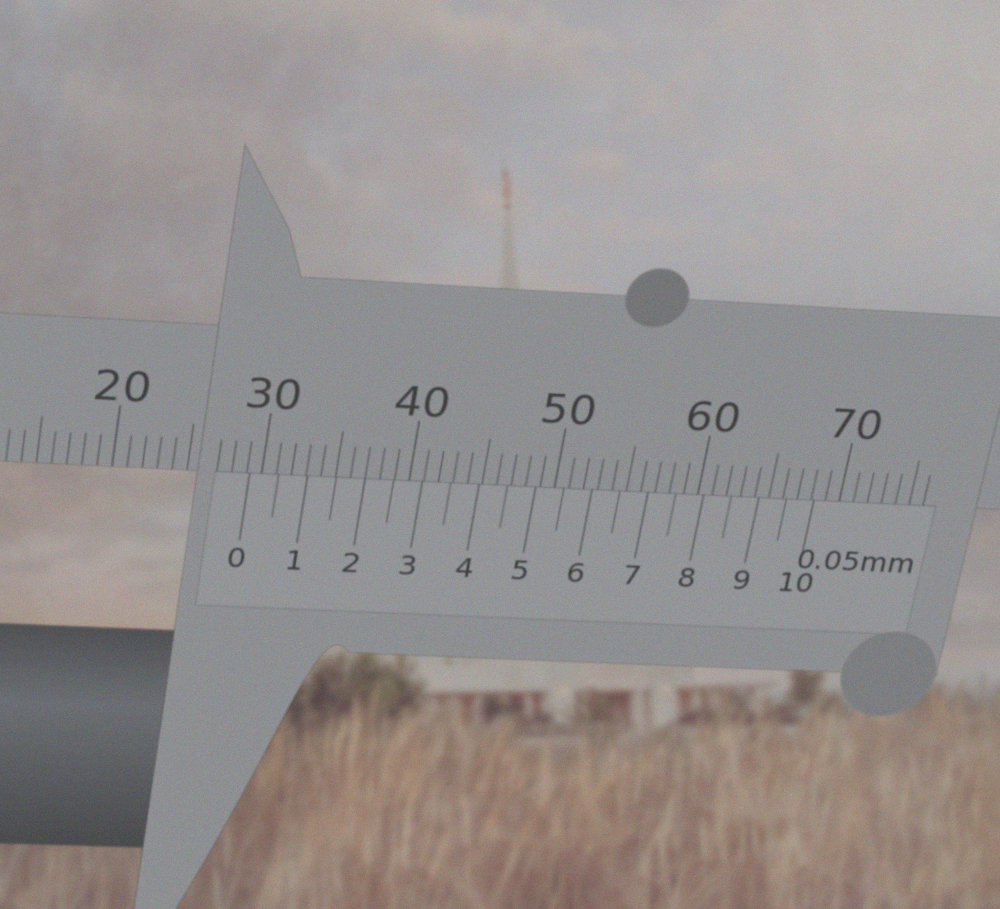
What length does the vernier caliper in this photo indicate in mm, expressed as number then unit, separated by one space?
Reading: 29.2 mm
